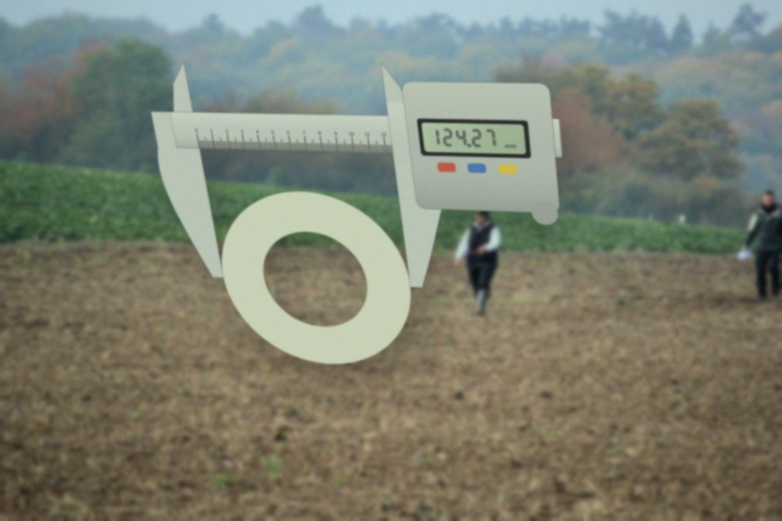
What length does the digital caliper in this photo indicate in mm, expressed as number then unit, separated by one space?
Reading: 124.27 mm
